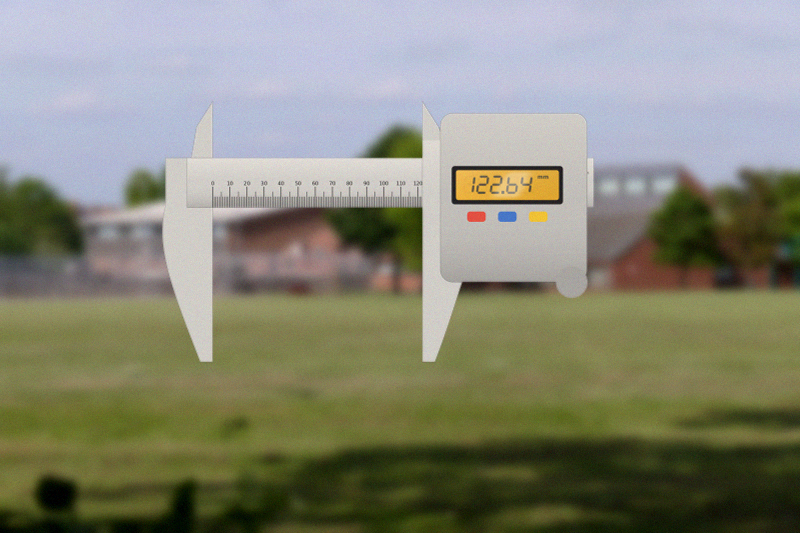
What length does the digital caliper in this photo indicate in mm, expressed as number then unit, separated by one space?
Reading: 122.64 mm
